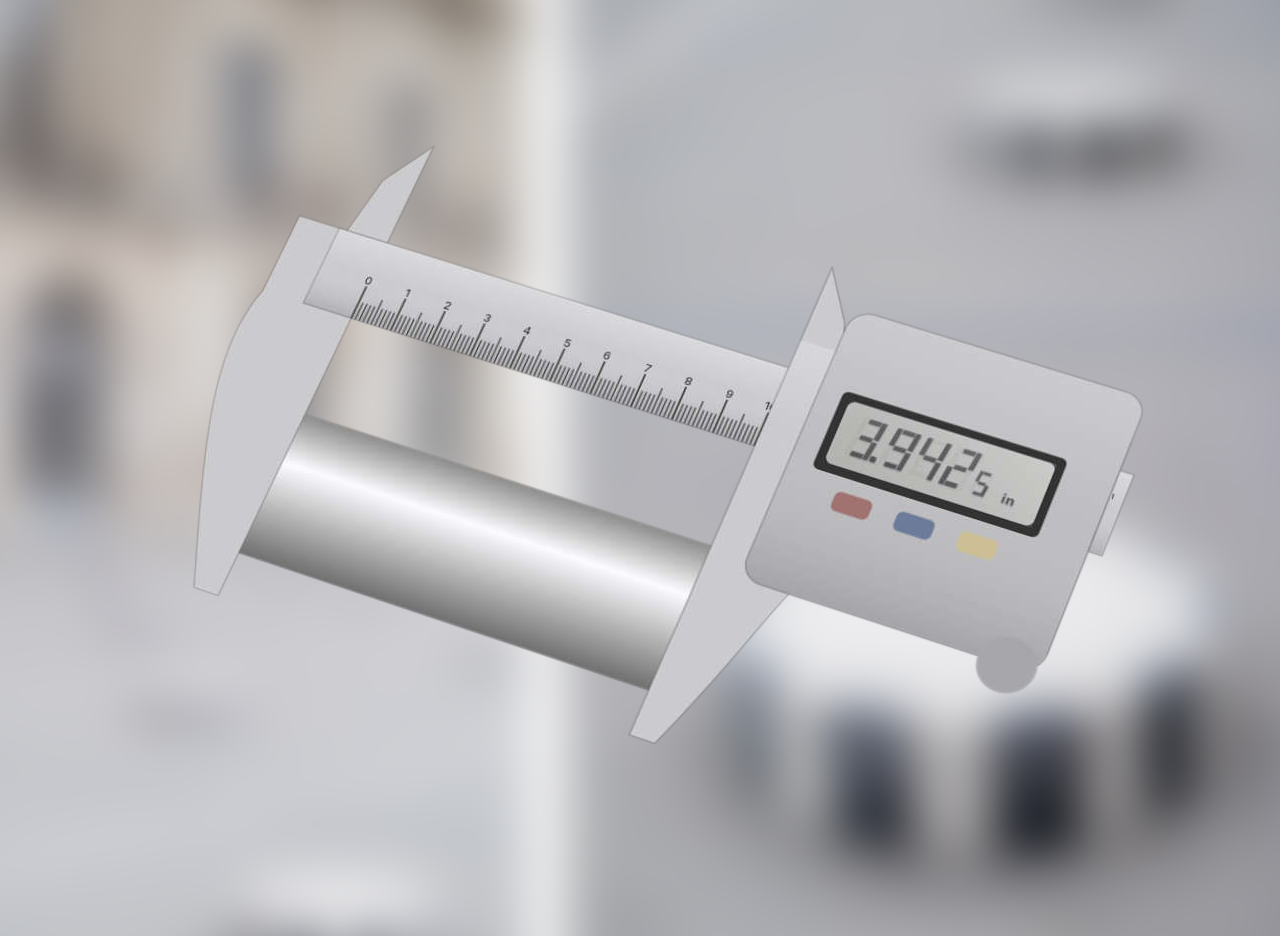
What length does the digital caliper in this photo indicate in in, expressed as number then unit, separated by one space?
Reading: 3.9425 in
